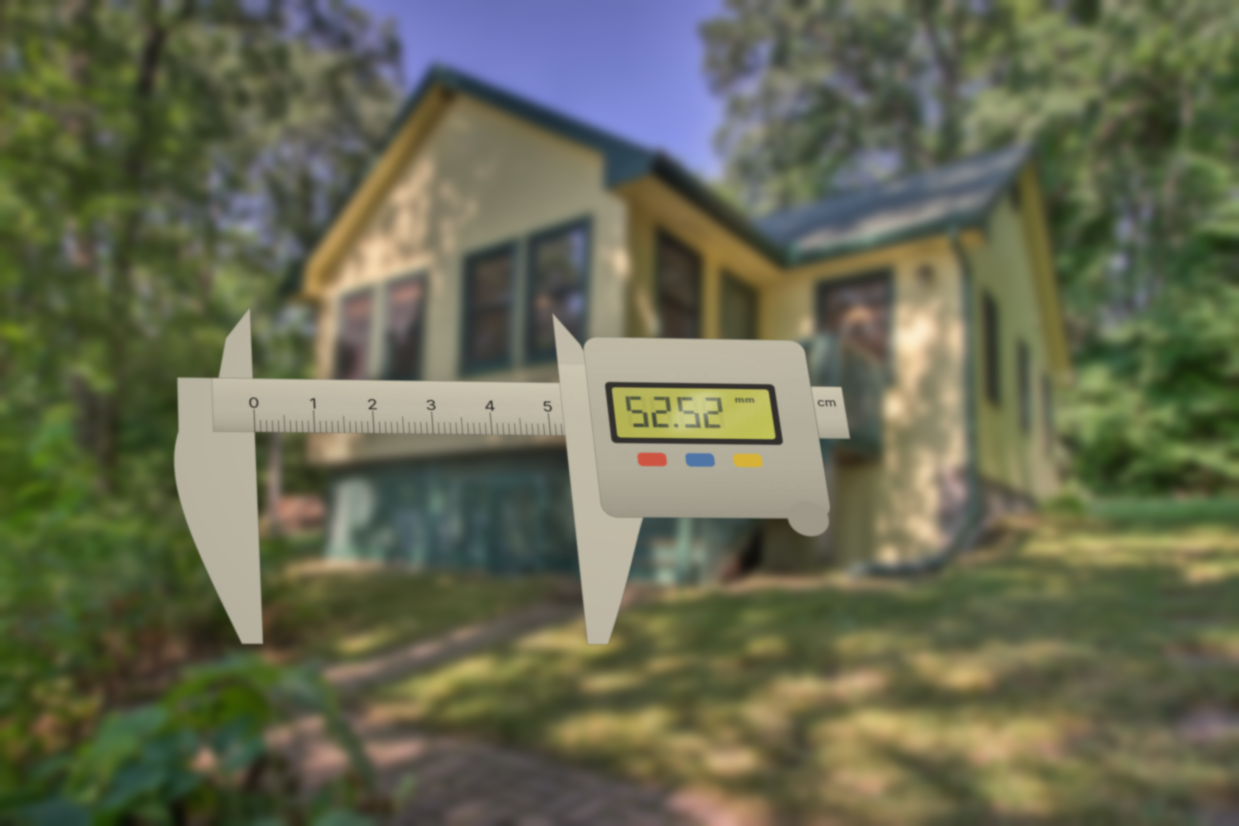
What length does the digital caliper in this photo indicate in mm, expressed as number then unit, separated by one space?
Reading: 52.52 mm
